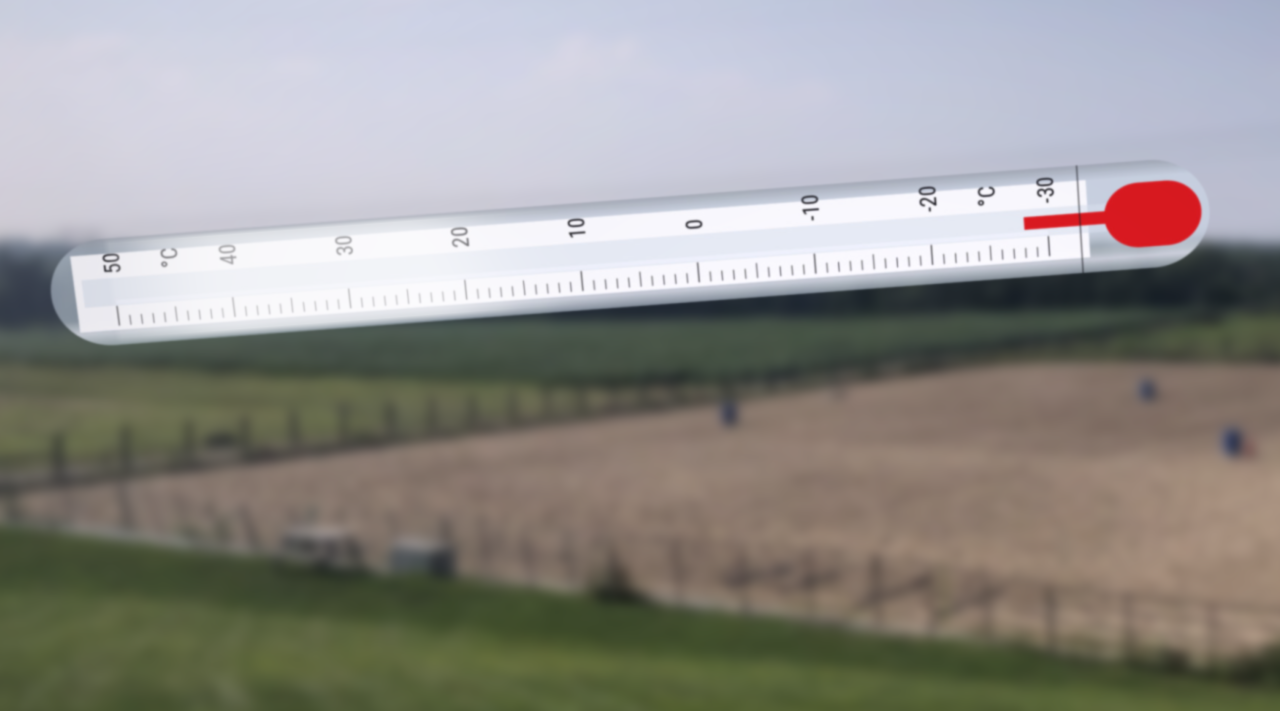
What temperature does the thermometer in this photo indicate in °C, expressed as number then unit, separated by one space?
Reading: -28 °C
